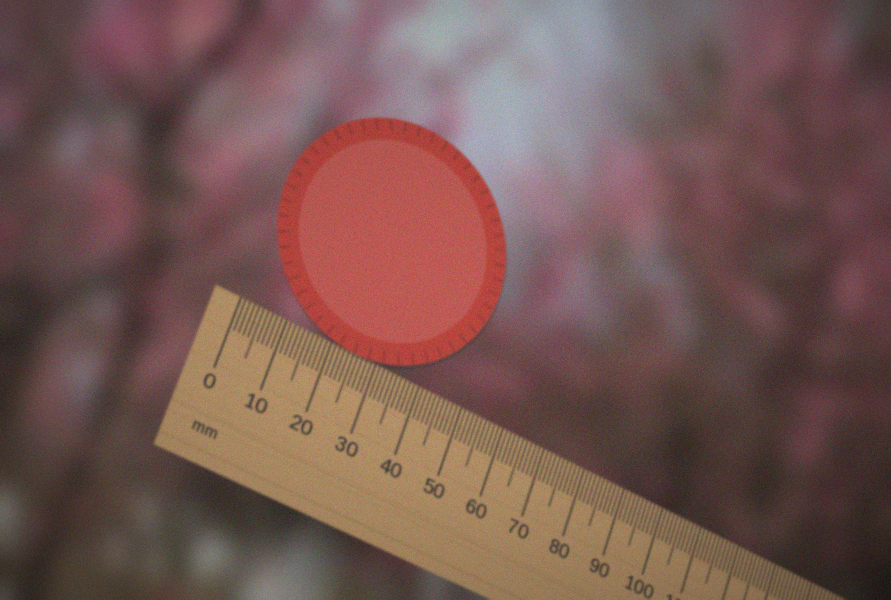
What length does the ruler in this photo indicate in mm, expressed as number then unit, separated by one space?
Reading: 50 mm
